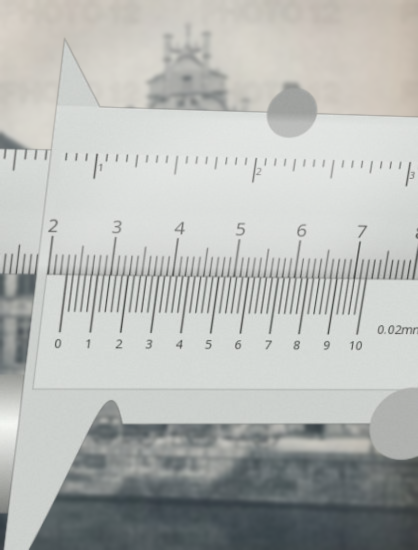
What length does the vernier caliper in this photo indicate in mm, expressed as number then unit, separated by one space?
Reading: 23.0 mm
